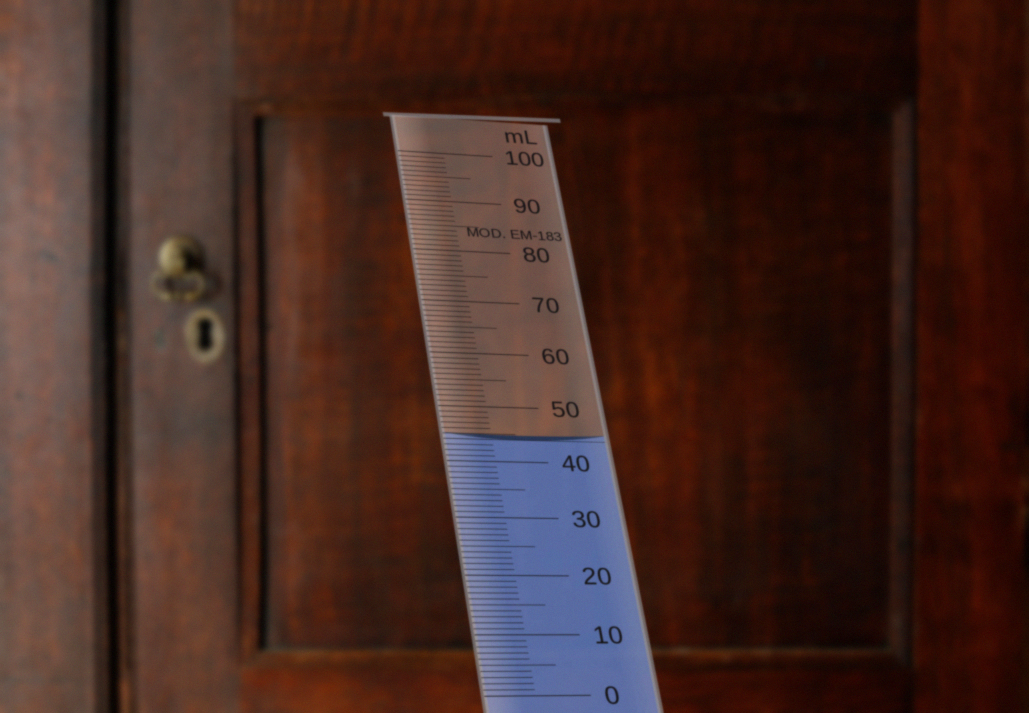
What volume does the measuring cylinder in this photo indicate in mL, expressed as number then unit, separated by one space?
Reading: 44 mL
